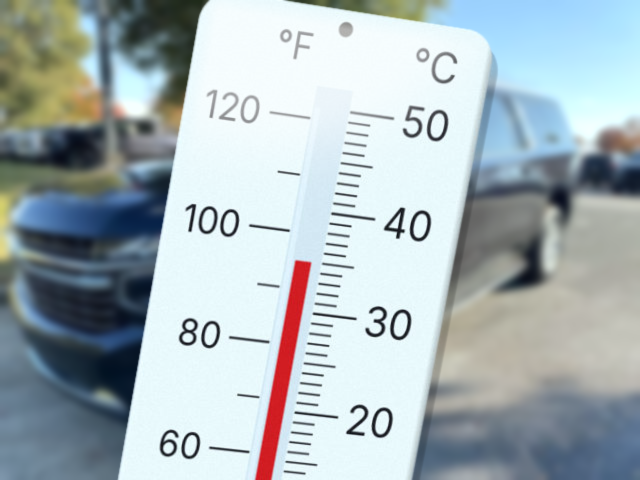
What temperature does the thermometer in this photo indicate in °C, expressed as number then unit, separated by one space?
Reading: 35 °C
